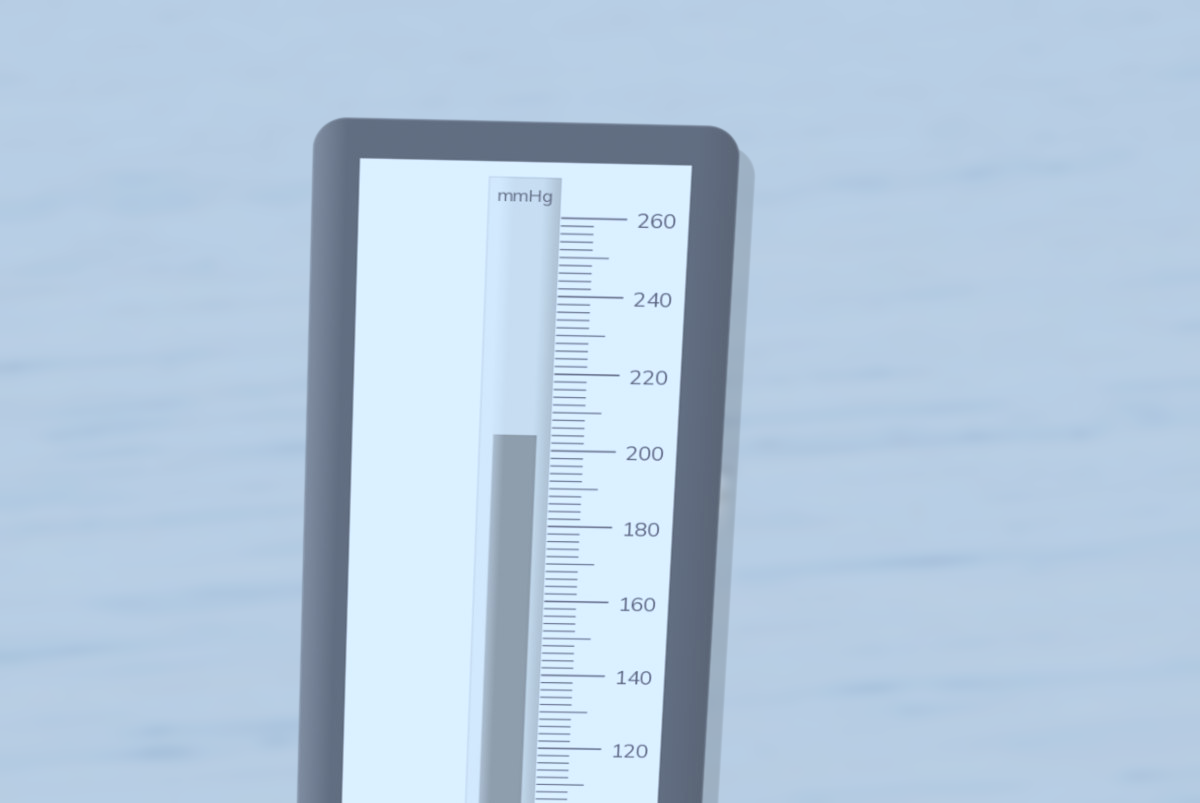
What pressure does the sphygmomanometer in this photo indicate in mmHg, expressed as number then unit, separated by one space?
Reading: 204 mmHg
